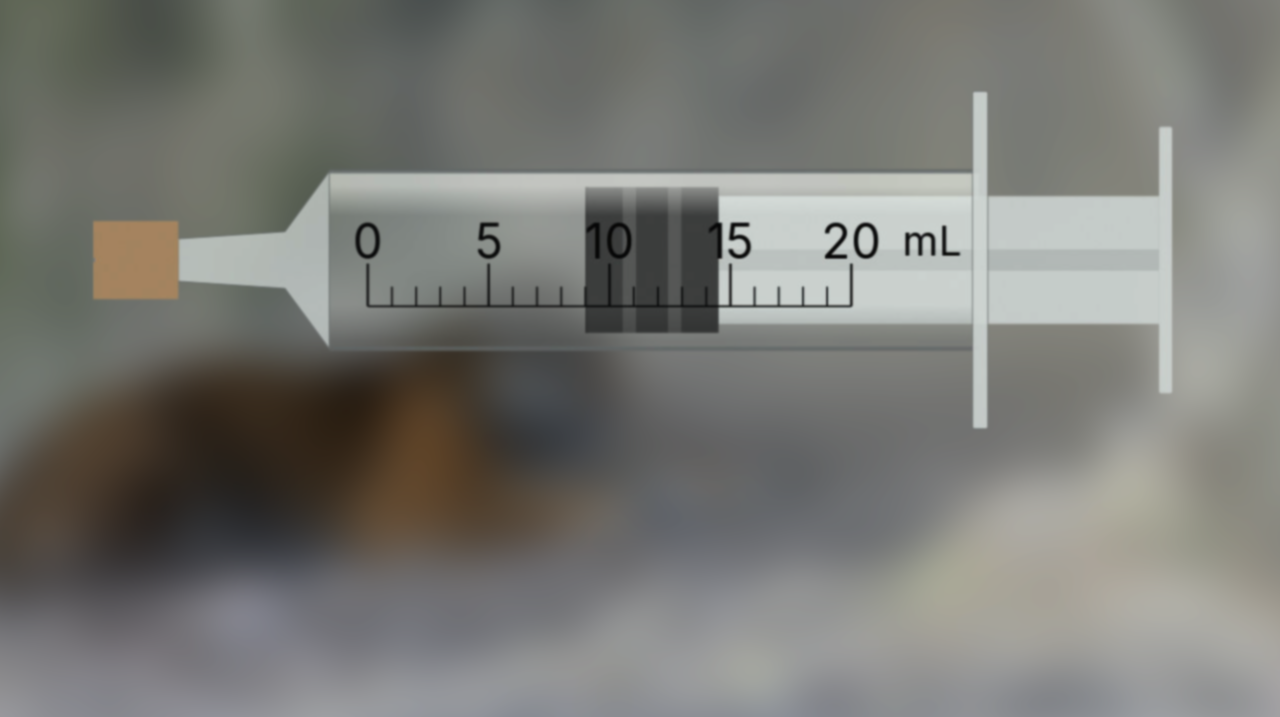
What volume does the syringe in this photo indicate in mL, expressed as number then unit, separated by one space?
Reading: 9 mL
